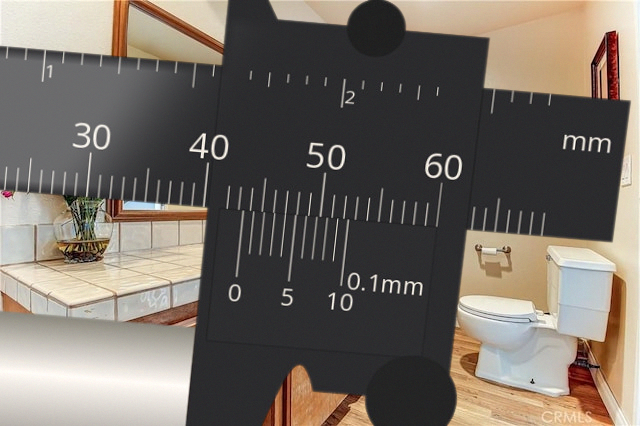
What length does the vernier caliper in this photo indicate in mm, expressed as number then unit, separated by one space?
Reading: 43.4 mm
